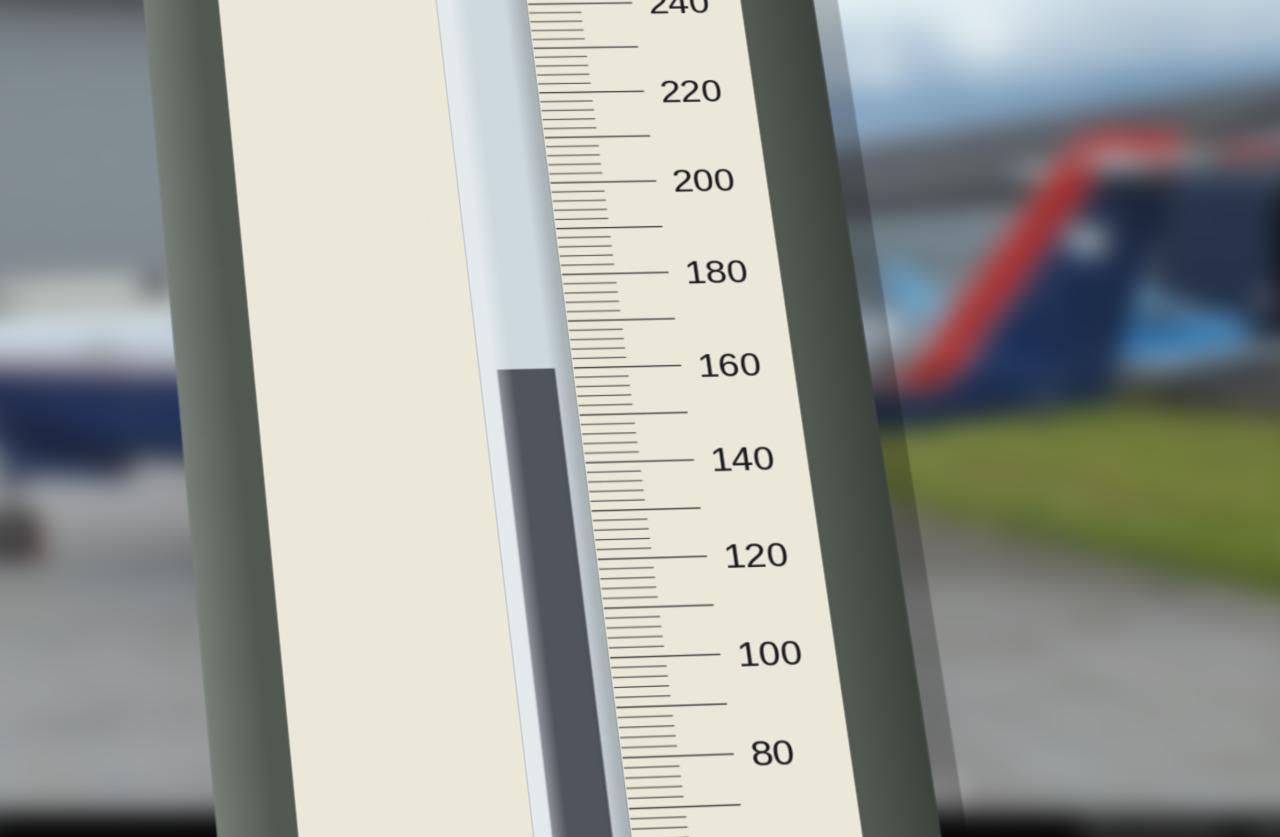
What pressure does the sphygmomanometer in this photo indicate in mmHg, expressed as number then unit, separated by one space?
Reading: 160 mmHg
